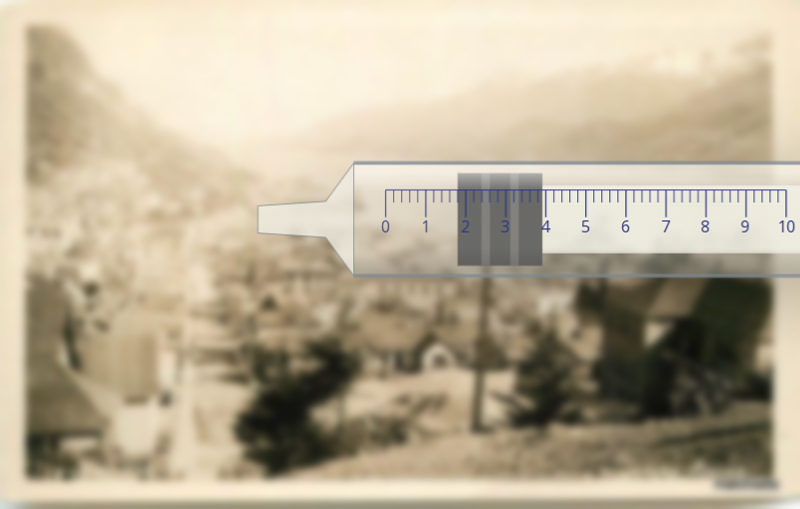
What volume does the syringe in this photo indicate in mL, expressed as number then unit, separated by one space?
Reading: 1.8 mL
